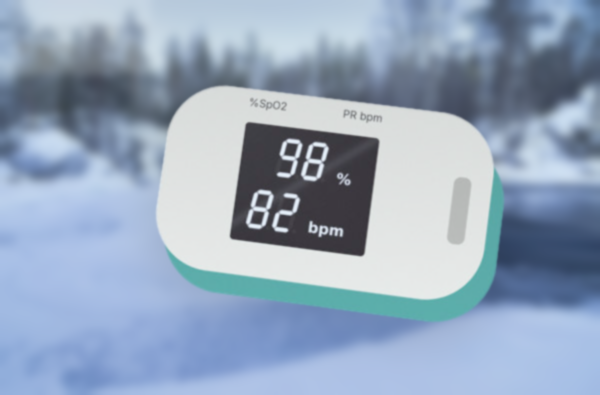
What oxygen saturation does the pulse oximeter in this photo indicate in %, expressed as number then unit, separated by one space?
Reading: 98 %
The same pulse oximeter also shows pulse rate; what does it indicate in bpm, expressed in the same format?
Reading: 82 bpm
